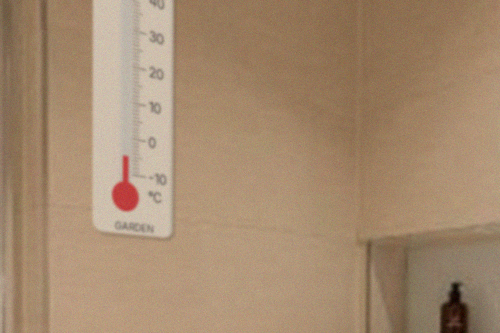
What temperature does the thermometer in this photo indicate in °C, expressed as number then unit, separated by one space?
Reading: -5 °C
